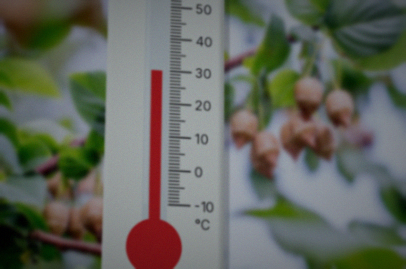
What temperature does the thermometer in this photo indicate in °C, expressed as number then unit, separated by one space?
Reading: 30 °C
